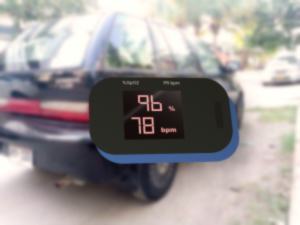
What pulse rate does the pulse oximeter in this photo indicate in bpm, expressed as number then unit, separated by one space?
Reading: 78 bpm
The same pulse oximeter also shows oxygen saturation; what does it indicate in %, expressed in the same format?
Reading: 96 %
